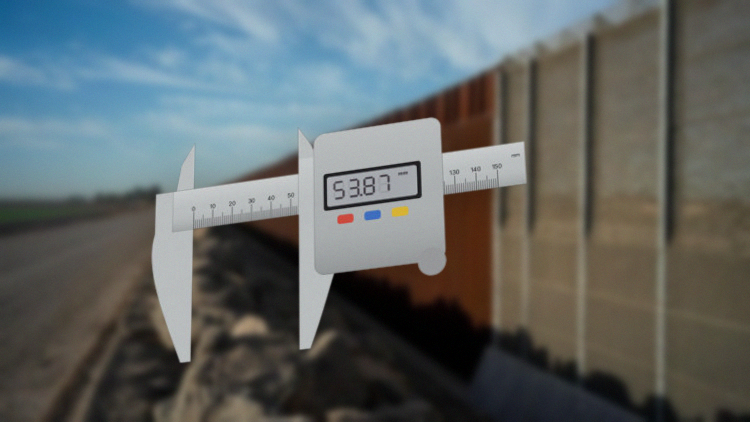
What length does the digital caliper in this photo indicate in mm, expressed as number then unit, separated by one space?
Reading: 53.87 mm
